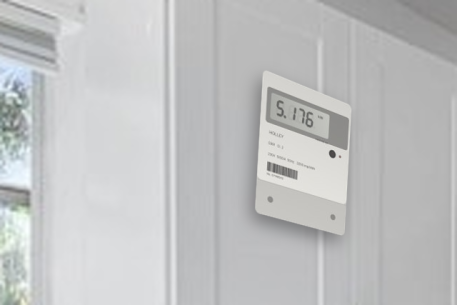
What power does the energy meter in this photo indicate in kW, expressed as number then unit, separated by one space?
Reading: 5.176 kW
